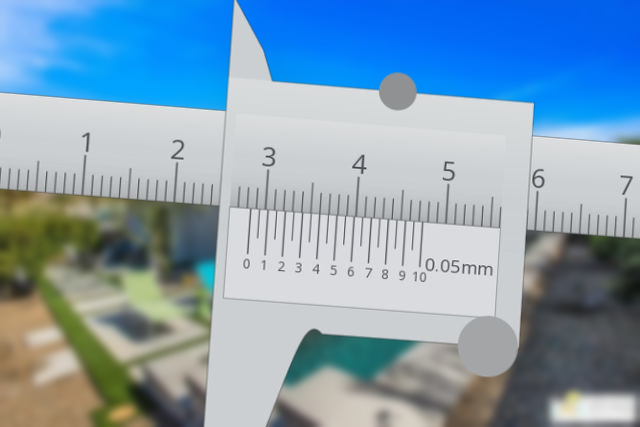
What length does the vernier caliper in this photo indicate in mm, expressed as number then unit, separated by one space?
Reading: 28.4 mm
